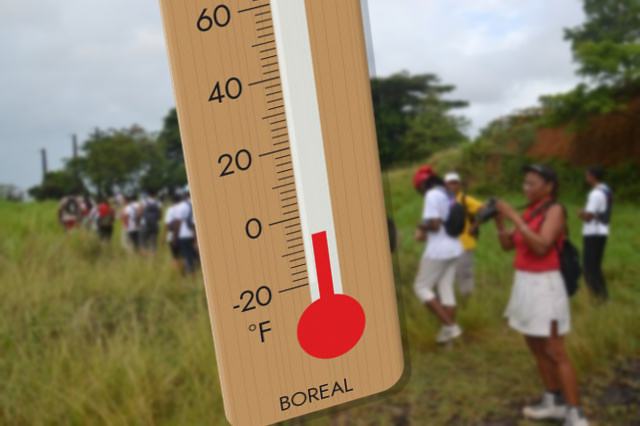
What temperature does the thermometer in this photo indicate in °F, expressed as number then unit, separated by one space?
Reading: -6 °F
